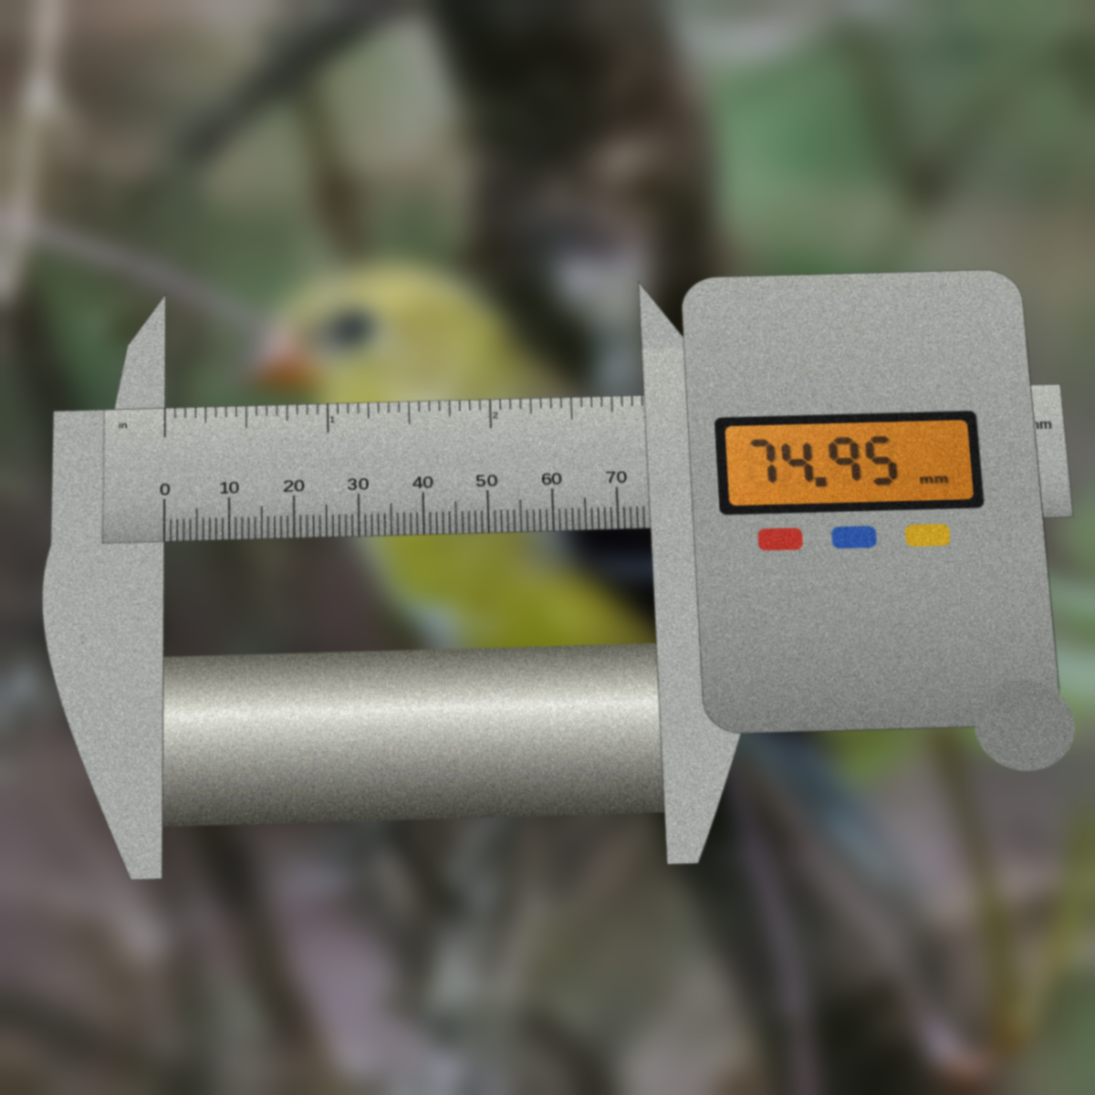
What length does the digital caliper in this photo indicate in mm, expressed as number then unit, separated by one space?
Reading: 74.95 mm
